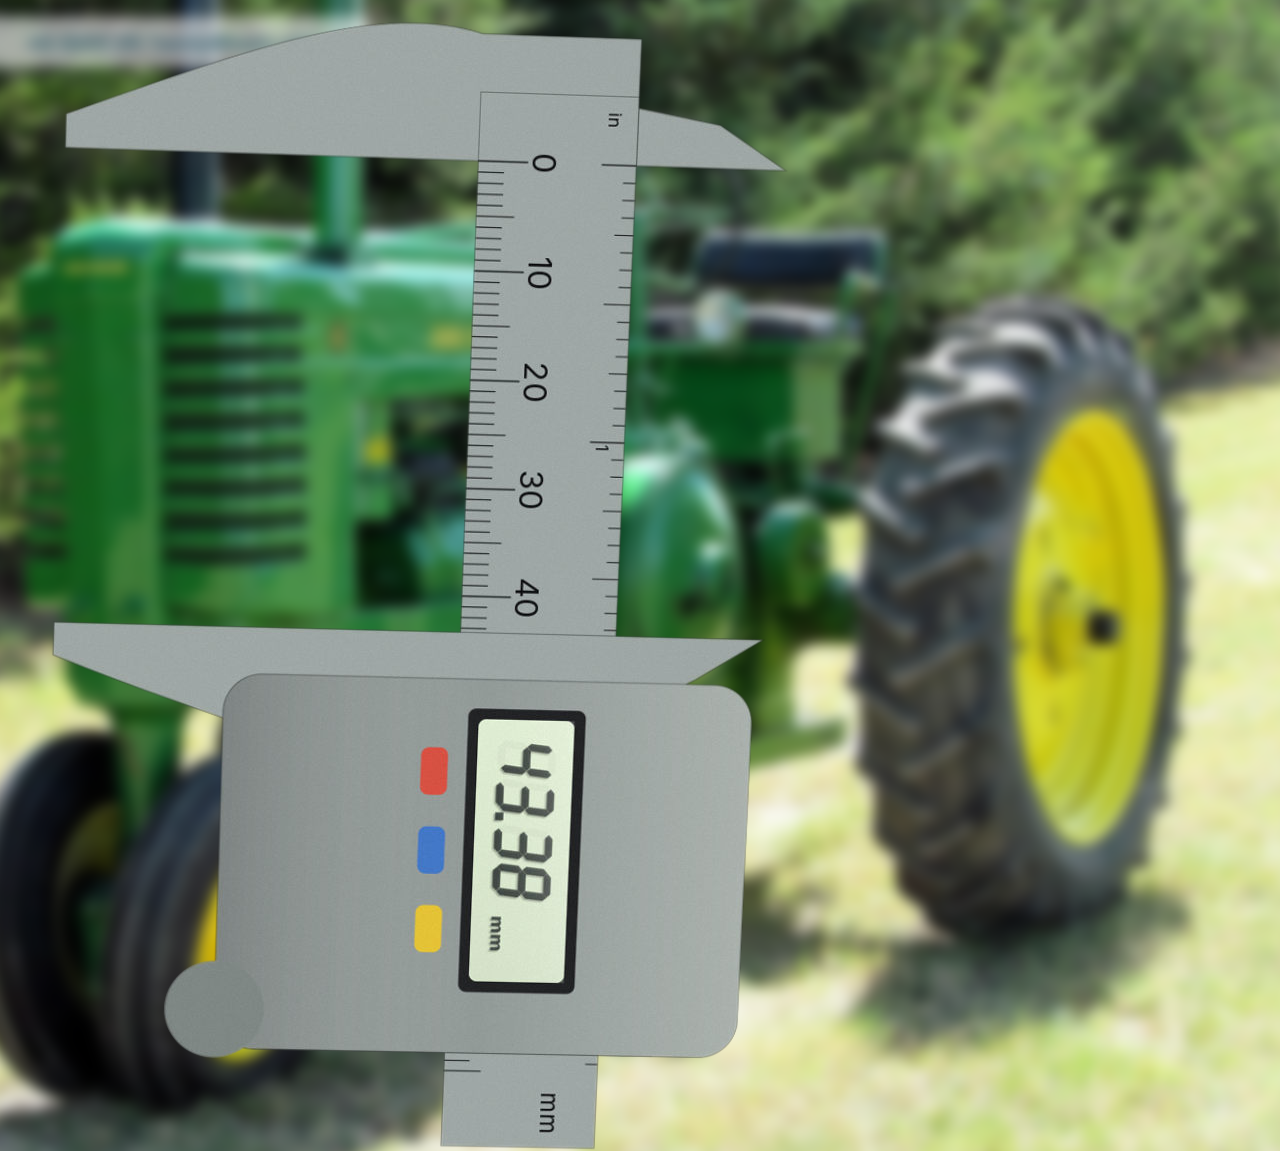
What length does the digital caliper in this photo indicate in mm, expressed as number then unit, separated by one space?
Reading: 43.38 mm
